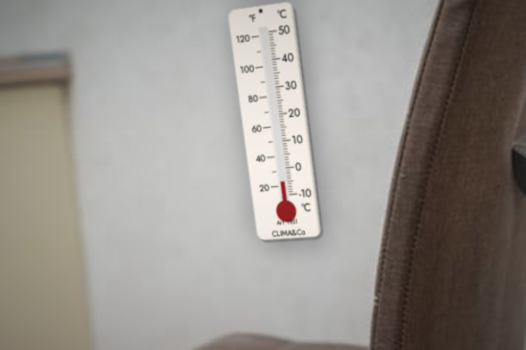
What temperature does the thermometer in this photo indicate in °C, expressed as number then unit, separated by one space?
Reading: -5 °C
